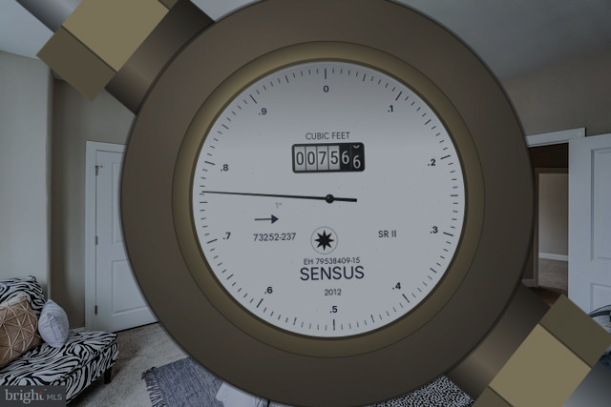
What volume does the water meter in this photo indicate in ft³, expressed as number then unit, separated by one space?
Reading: 7565.76 ft³
